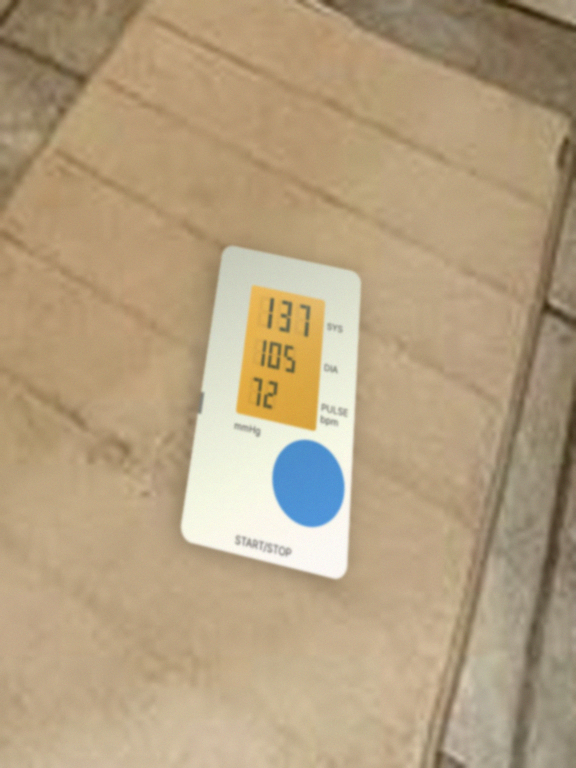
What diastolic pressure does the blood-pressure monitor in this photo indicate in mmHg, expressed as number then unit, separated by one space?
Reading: 105 mmHg
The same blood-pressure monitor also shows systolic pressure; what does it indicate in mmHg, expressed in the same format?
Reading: 137 mmHg
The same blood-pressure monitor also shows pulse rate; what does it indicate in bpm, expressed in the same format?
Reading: 72 bpm
